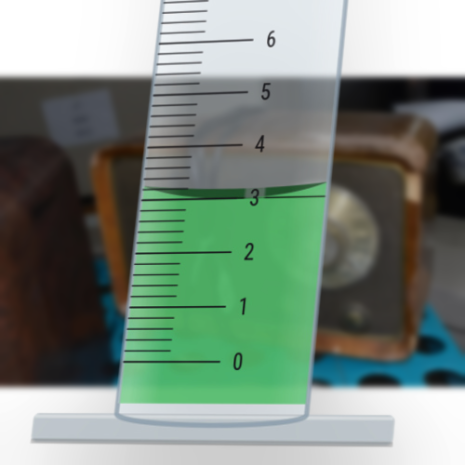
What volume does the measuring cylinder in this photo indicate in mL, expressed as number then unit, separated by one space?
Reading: 3 mL
